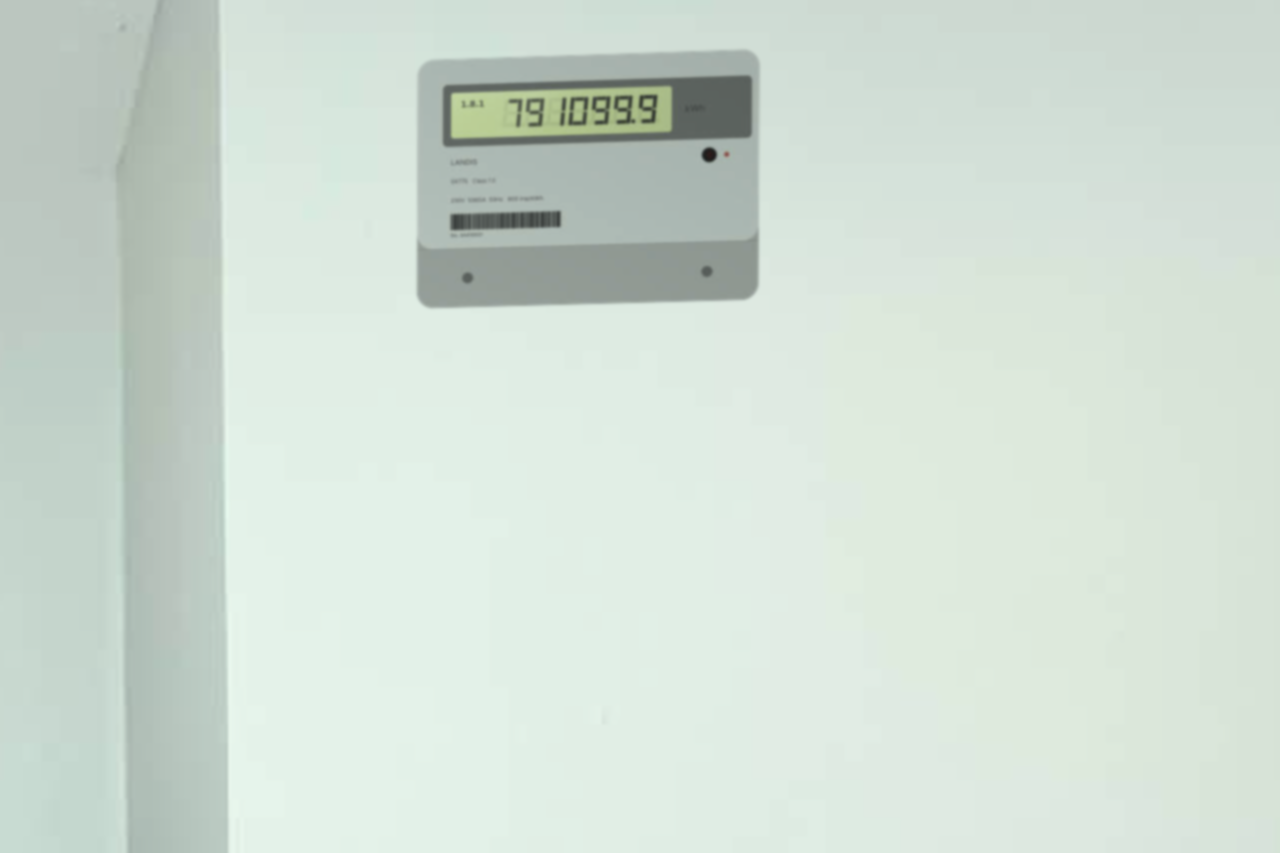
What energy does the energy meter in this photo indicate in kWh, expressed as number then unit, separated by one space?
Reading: 791099.9 kWh
